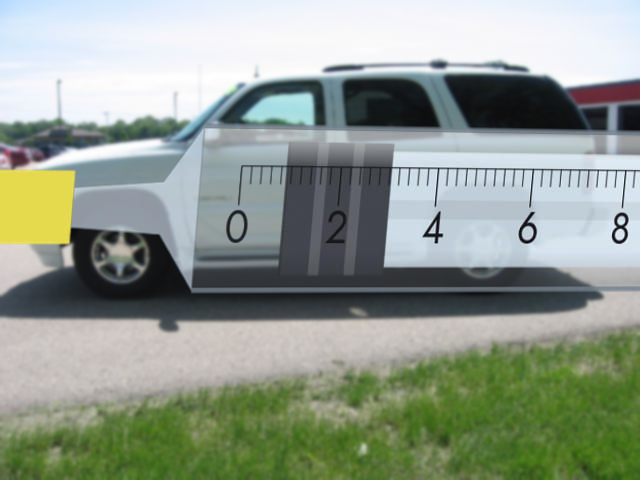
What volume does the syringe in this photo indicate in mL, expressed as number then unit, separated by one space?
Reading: 0.9 mL
